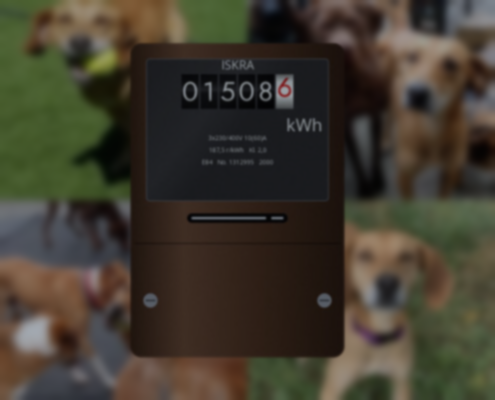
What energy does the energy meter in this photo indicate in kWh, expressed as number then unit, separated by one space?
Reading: 1508.6 kWh
